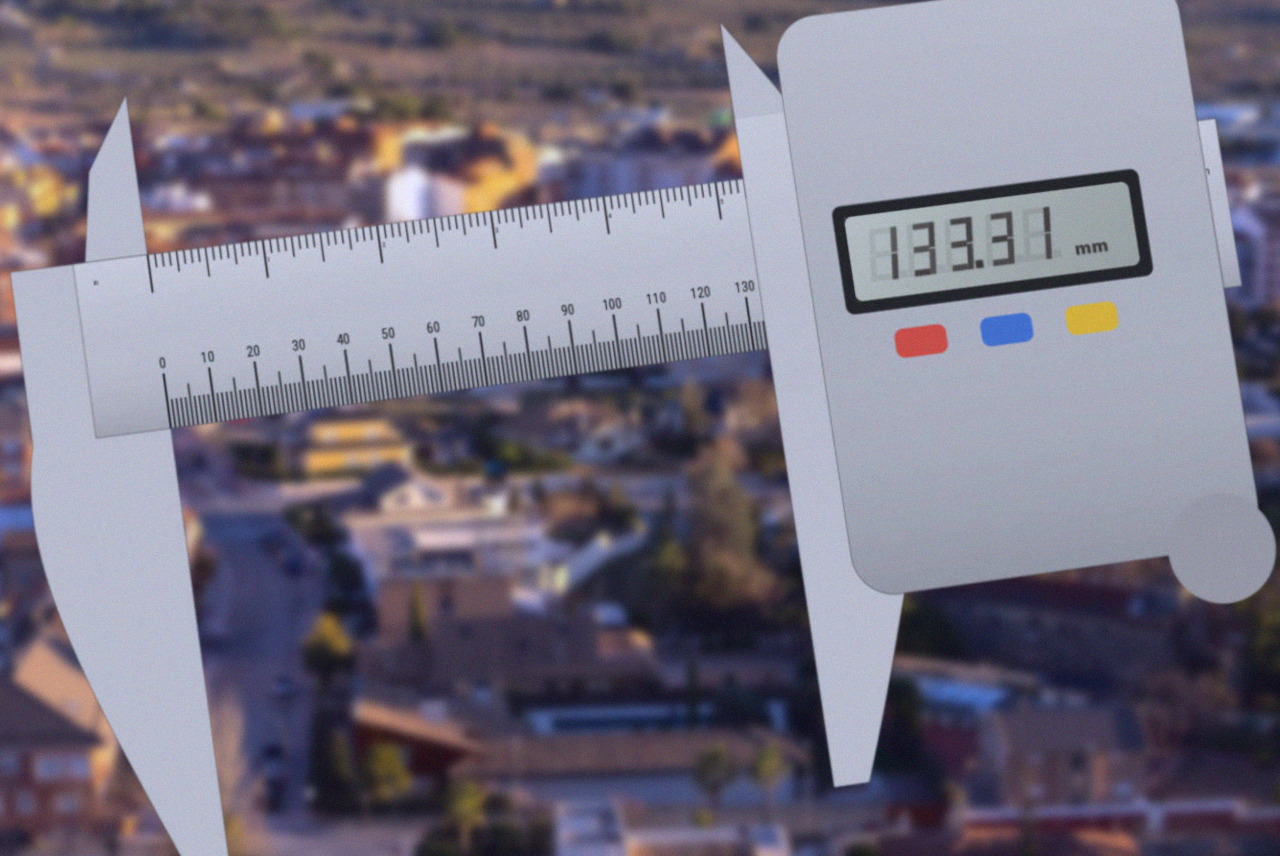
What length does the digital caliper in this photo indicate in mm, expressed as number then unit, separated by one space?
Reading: 133.31 mm
